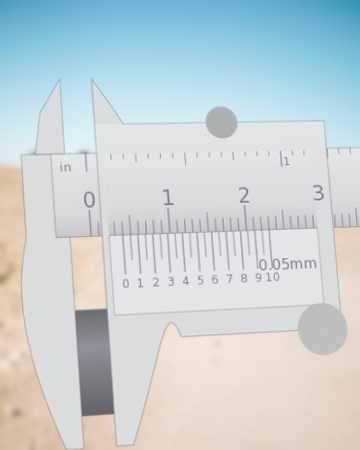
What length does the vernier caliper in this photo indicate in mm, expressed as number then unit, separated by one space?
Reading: 4.0 mm
